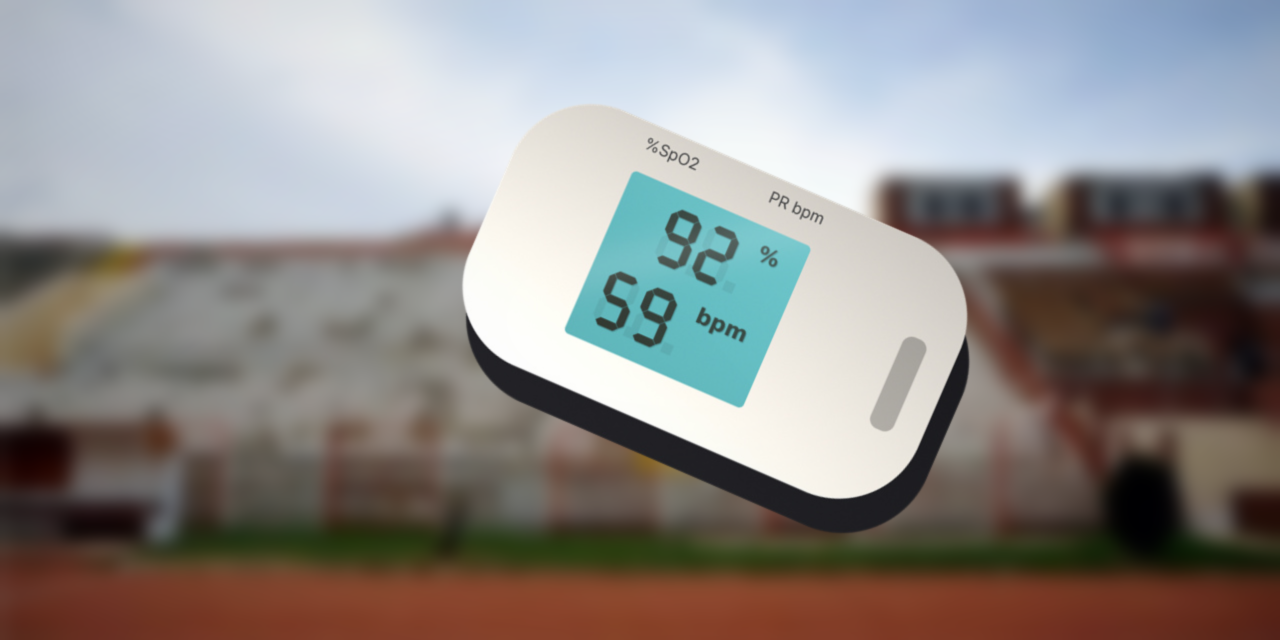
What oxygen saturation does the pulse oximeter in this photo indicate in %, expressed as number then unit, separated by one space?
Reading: 92 %
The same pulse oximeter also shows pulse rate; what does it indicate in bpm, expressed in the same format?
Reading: 59 bpm
